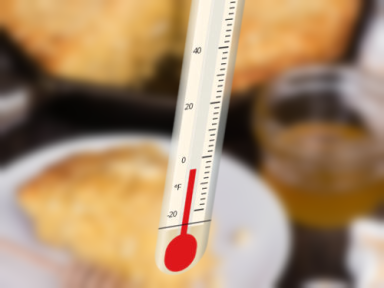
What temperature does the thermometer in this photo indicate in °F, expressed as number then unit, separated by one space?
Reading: -4 °F
